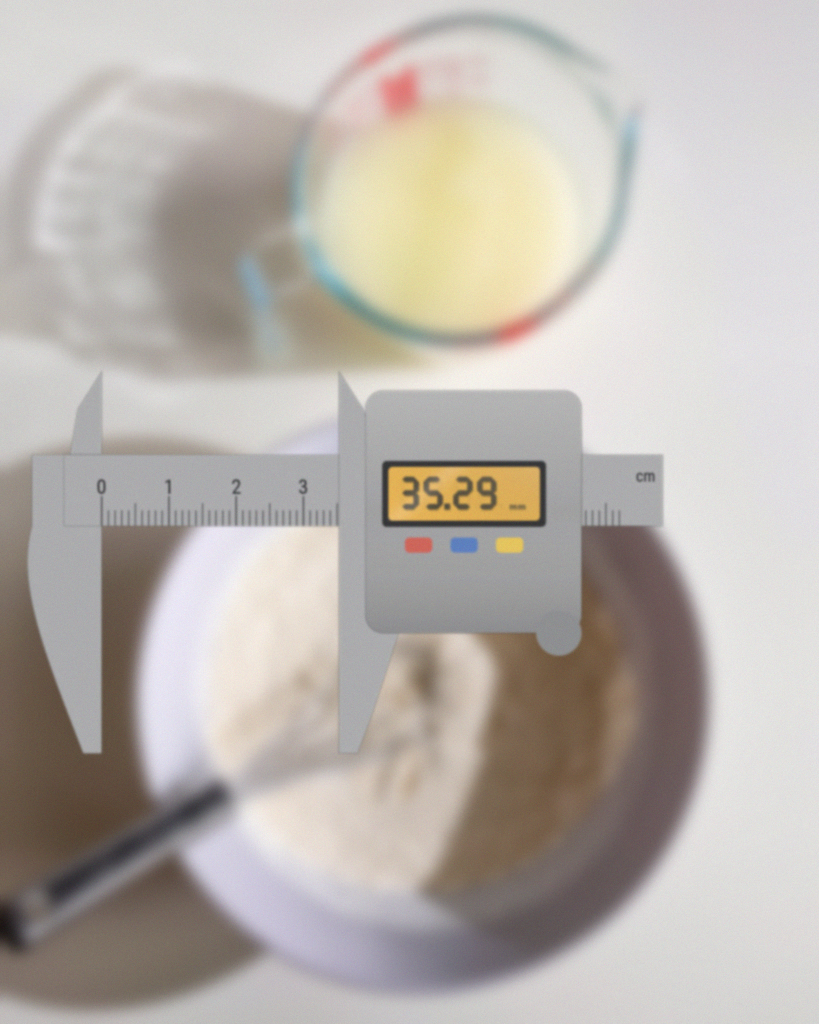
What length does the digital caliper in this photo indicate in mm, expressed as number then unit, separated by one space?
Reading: 35.29 mm
